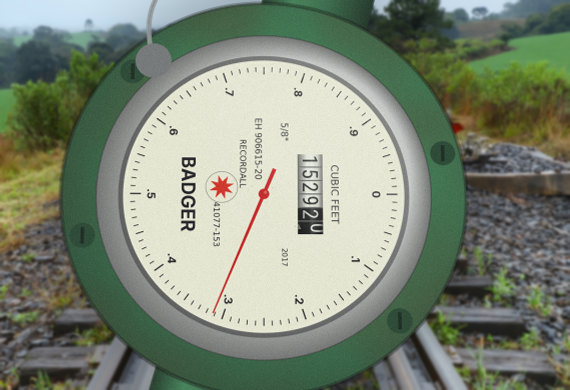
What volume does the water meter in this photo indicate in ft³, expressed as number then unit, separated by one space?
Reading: 152920.31 ft³
